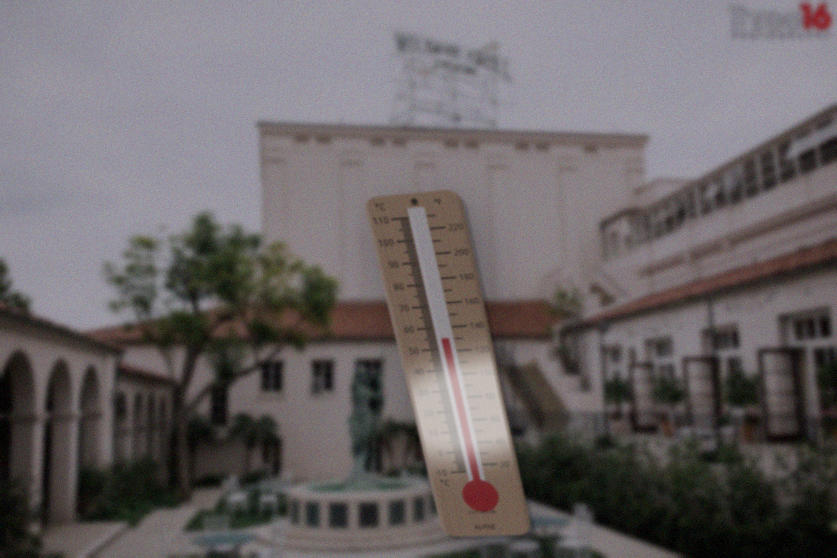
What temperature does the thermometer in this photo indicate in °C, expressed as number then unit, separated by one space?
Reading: 55 °C
